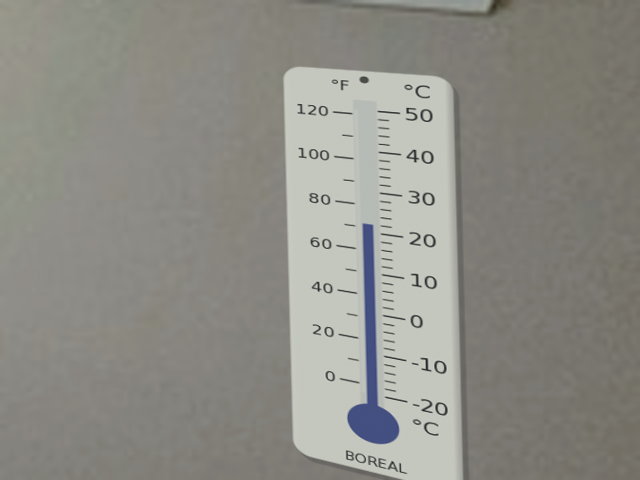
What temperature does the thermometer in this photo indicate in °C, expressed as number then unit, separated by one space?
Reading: 22 °C
